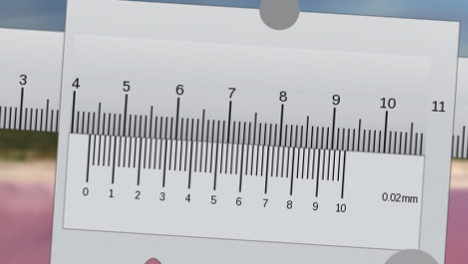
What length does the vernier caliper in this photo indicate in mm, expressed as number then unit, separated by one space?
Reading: 43.5 mm
